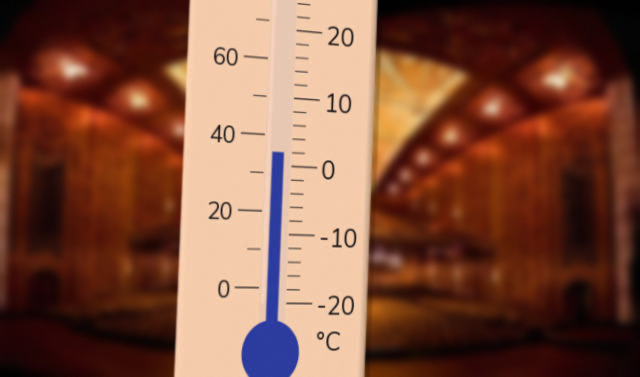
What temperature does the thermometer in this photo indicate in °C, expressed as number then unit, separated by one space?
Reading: 2 °C
